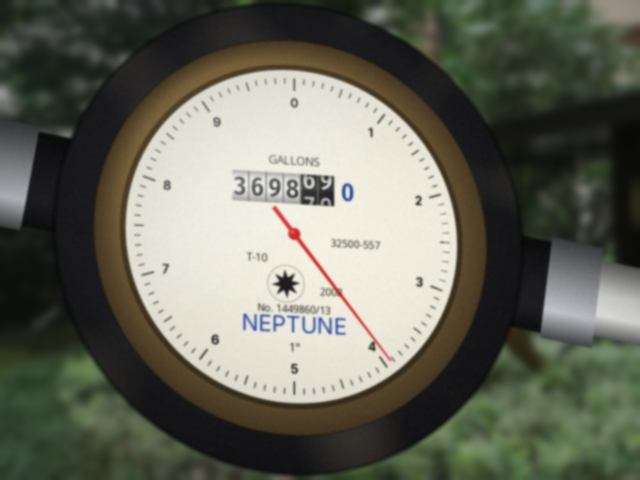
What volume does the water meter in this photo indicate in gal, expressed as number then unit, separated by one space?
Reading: 3698693.9 gal
